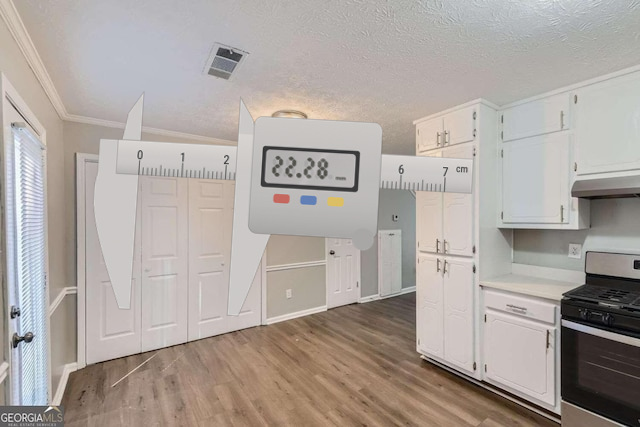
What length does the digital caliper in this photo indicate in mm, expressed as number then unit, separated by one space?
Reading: 22.28 mm
